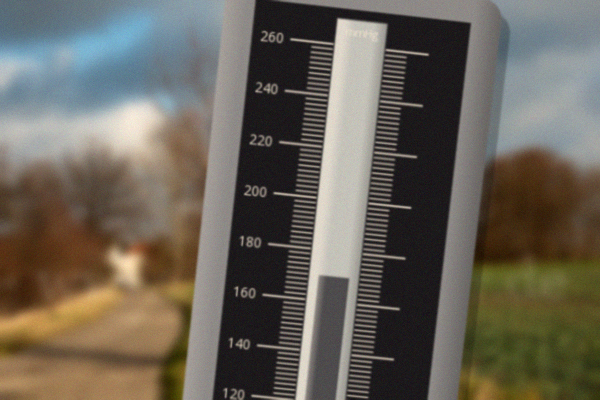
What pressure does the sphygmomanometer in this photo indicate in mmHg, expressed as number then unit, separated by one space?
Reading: 170 mmHg
